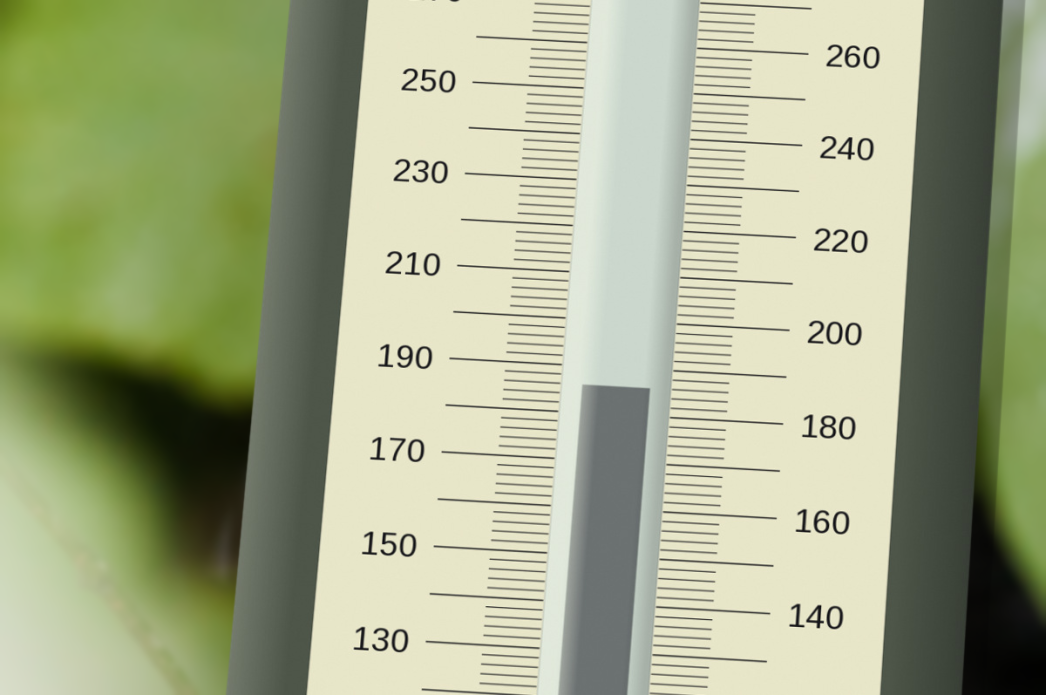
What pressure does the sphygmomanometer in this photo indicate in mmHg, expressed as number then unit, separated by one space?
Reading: 186 mmHg
